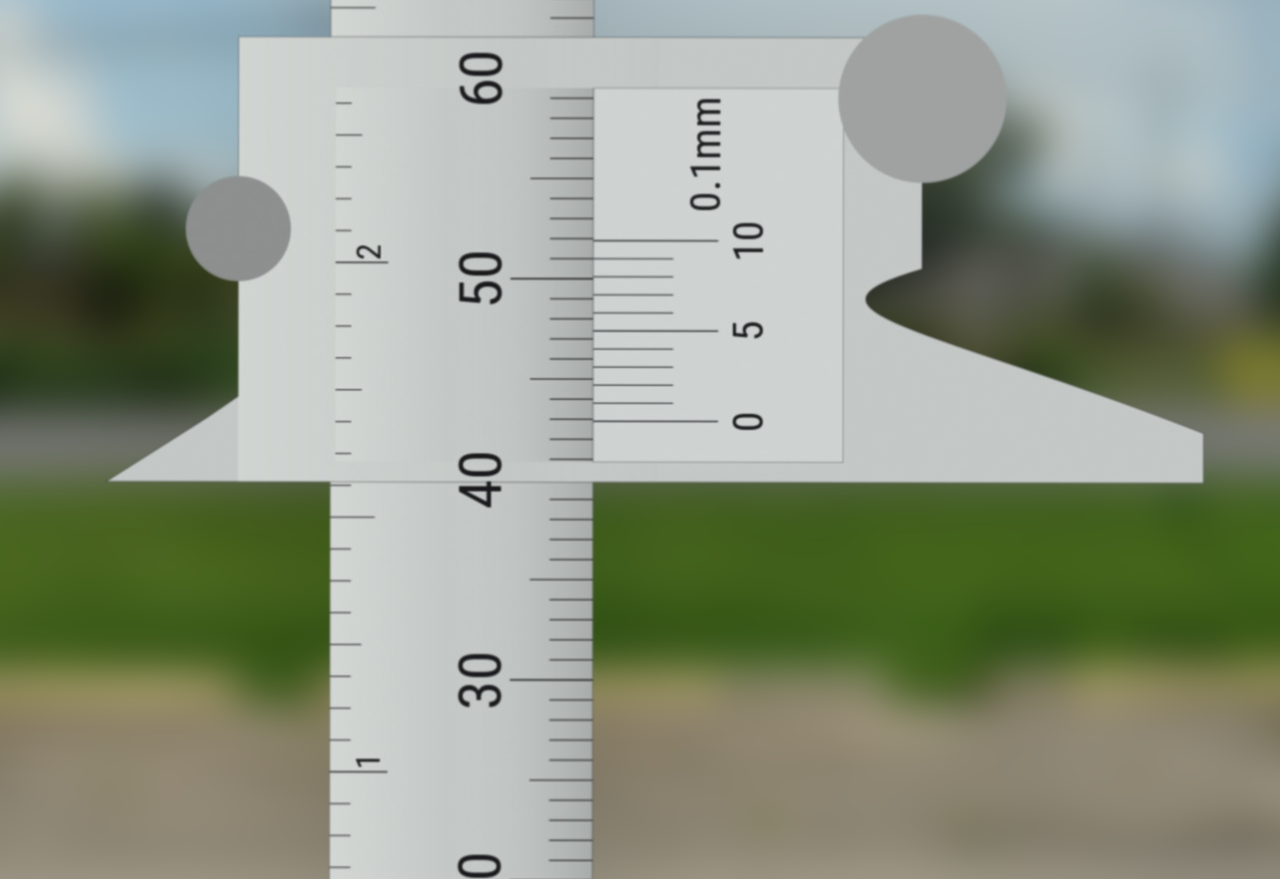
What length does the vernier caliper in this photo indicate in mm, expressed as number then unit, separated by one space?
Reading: 42.9 mm
